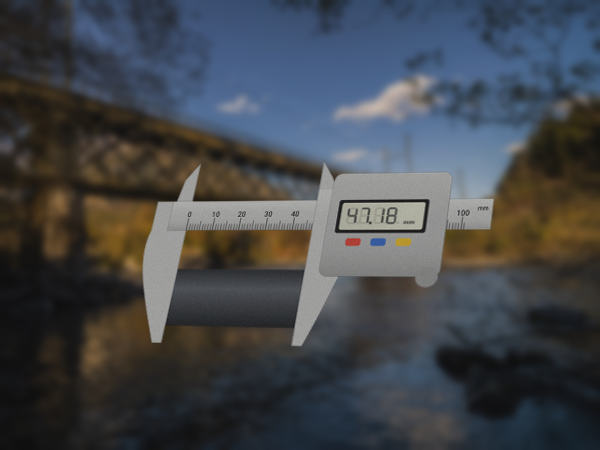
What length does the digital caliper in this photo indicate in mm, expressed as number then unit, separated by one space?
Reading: 47.18 mm
